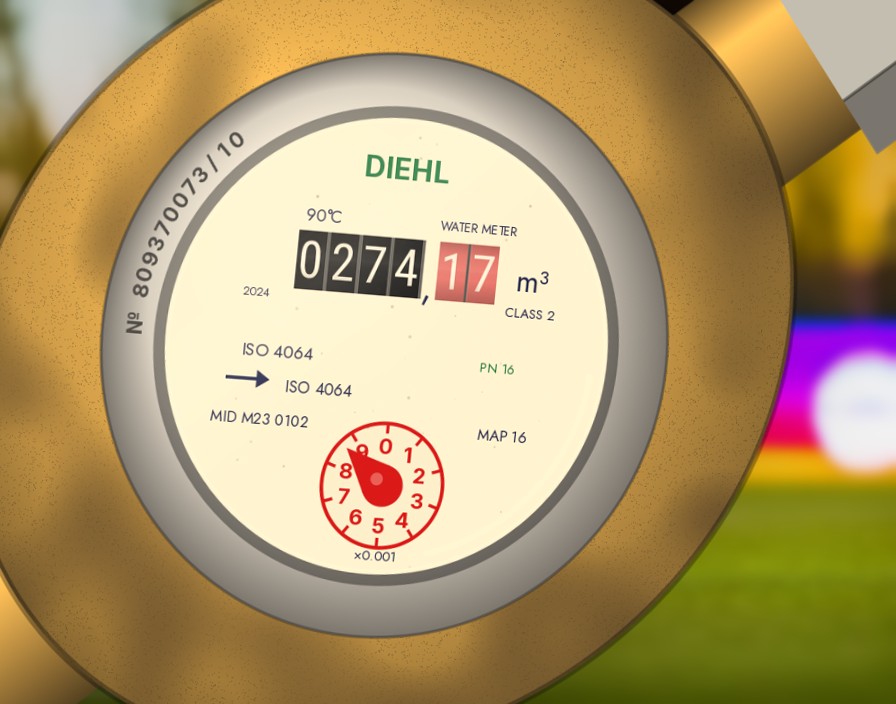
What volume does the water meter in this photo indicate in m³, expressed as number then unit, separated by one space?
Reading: 274.178 m³
